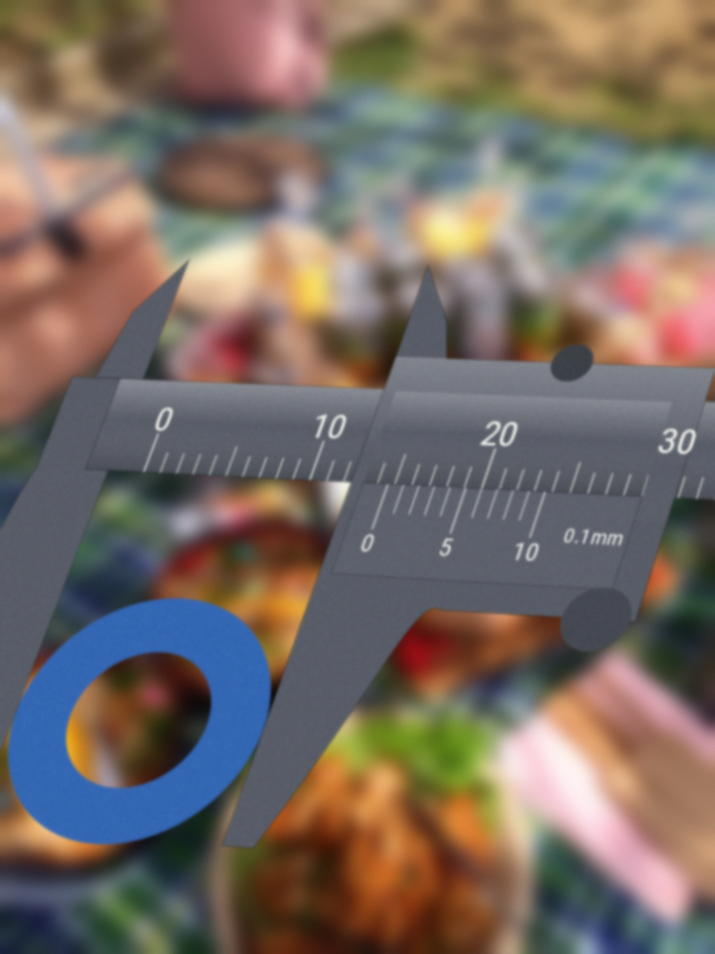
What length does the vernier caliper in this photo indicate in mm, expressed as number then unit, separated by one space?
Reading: 14.6 mm
